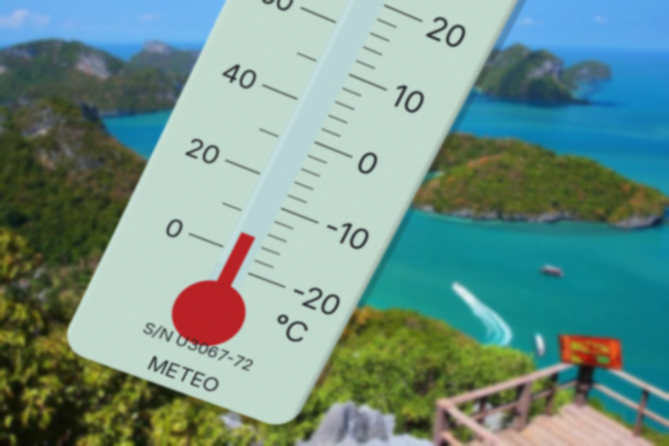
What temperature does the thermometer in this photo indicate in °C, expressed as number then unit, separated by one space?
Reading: -15 °C
